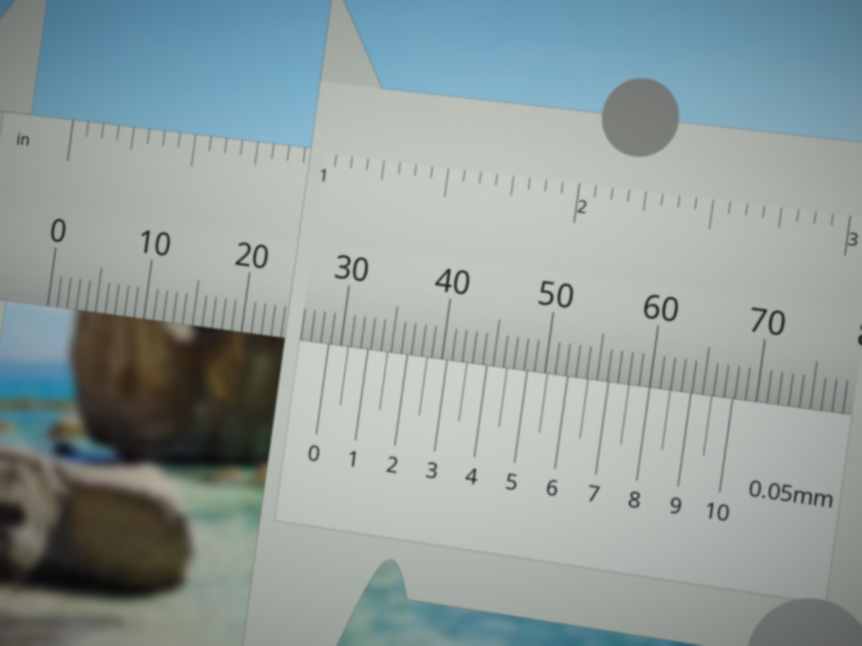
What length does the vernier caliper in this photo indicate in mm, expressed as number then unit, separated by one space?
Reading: 28.8 mm
